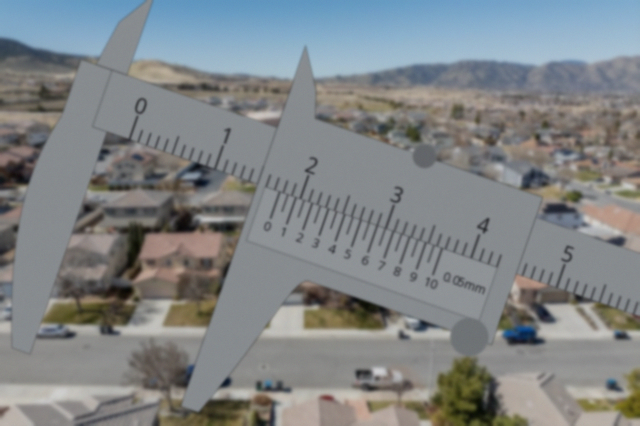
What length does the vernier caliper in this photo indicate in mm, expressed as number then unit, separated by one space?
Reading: 17.6 mm
